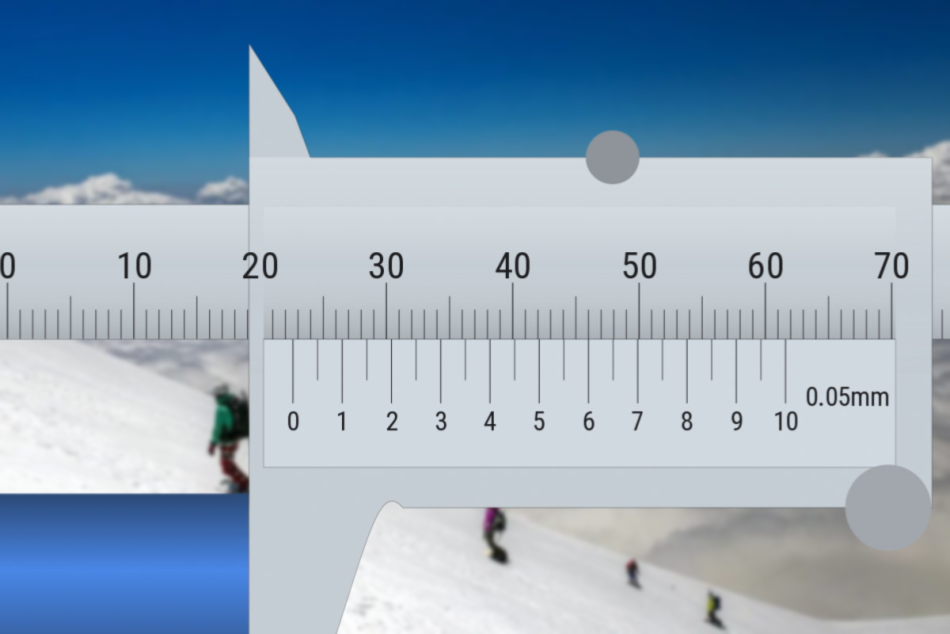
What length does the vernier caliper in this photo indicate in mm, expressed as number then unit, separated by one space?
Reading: 22.6 mm
